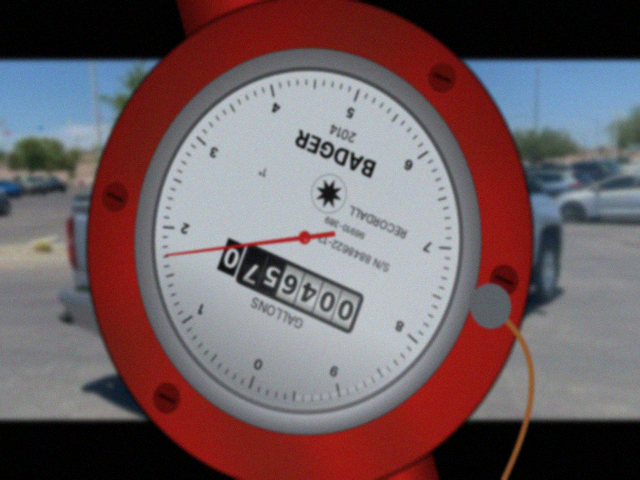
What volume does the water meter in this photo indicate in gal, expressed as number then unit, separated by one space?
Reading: 46571.7 gal
